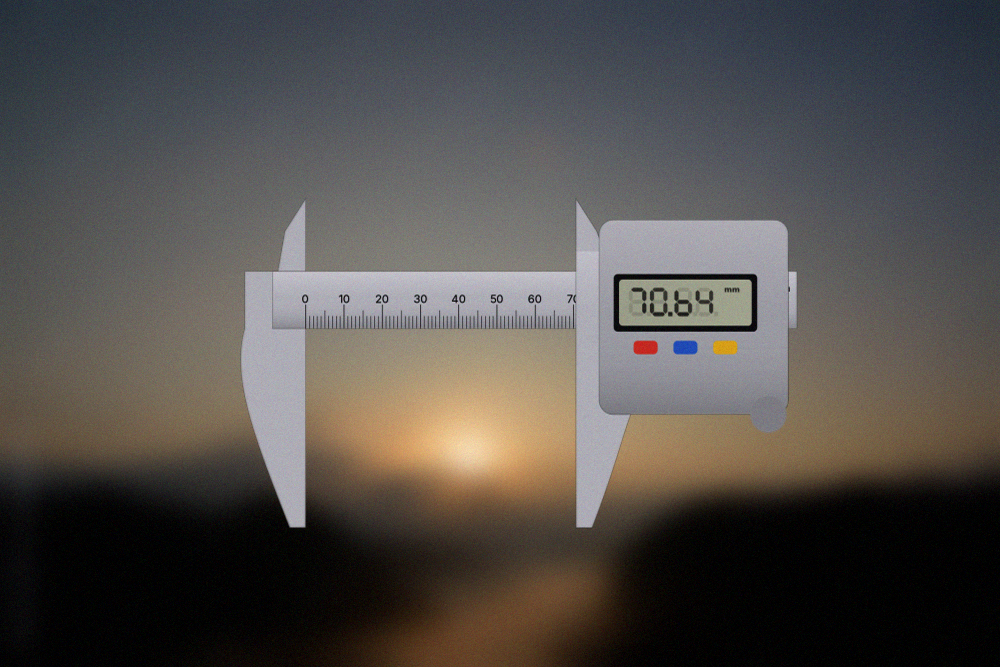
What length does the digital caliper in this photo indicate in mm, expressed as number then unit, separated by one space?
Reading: 70.64 mm
